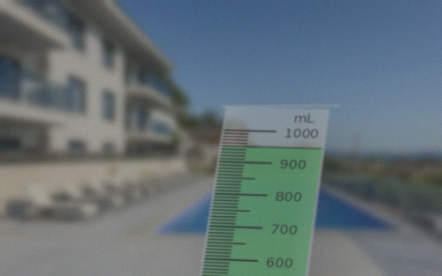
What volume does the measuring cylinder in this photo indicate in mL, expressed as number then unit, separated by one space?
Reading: 950 mL
